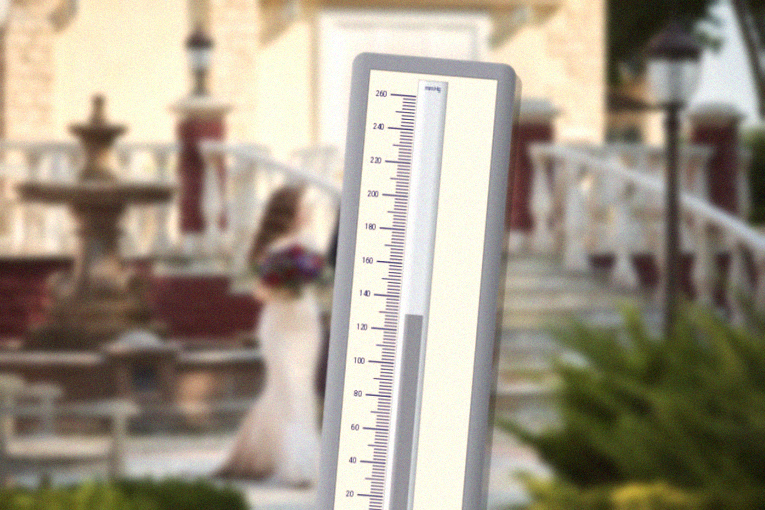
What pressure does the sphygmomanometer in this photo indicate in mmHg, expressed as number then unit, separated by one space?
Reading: 130 mmHg
